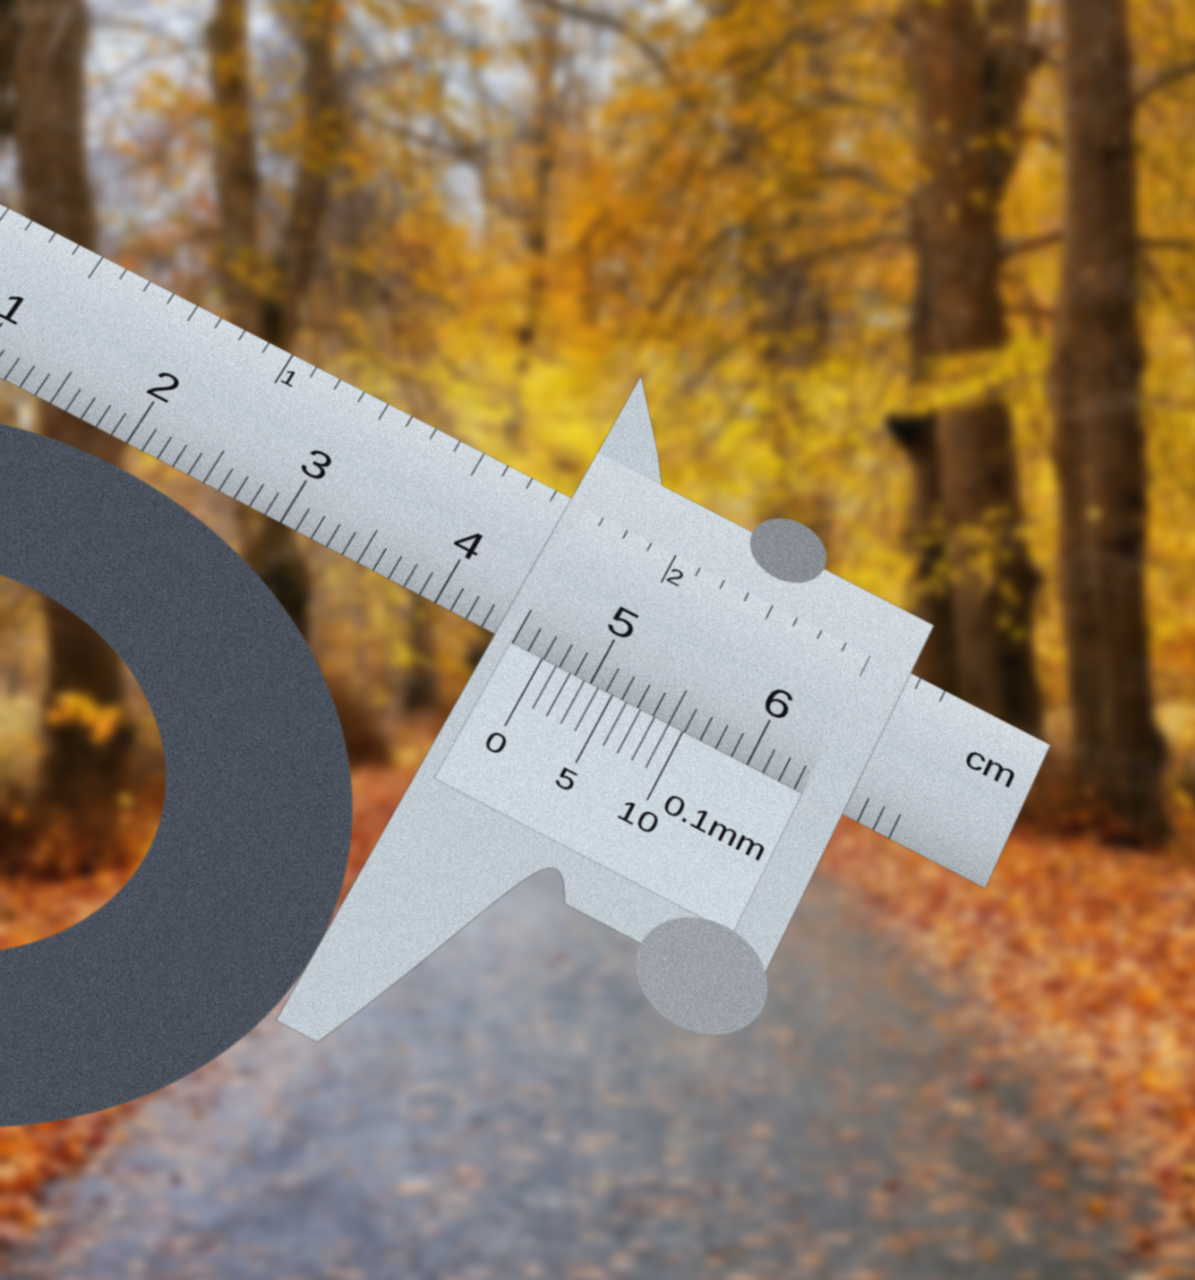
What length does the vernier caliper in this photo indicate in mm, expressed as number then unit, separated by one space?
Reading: 46.9 mm
